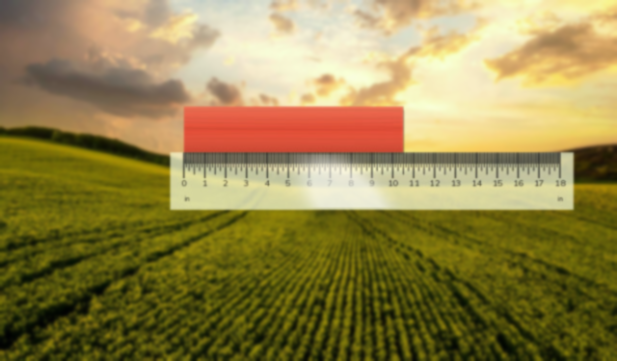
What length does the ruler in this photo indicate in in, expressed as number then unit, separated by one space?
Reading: 10.5 in
